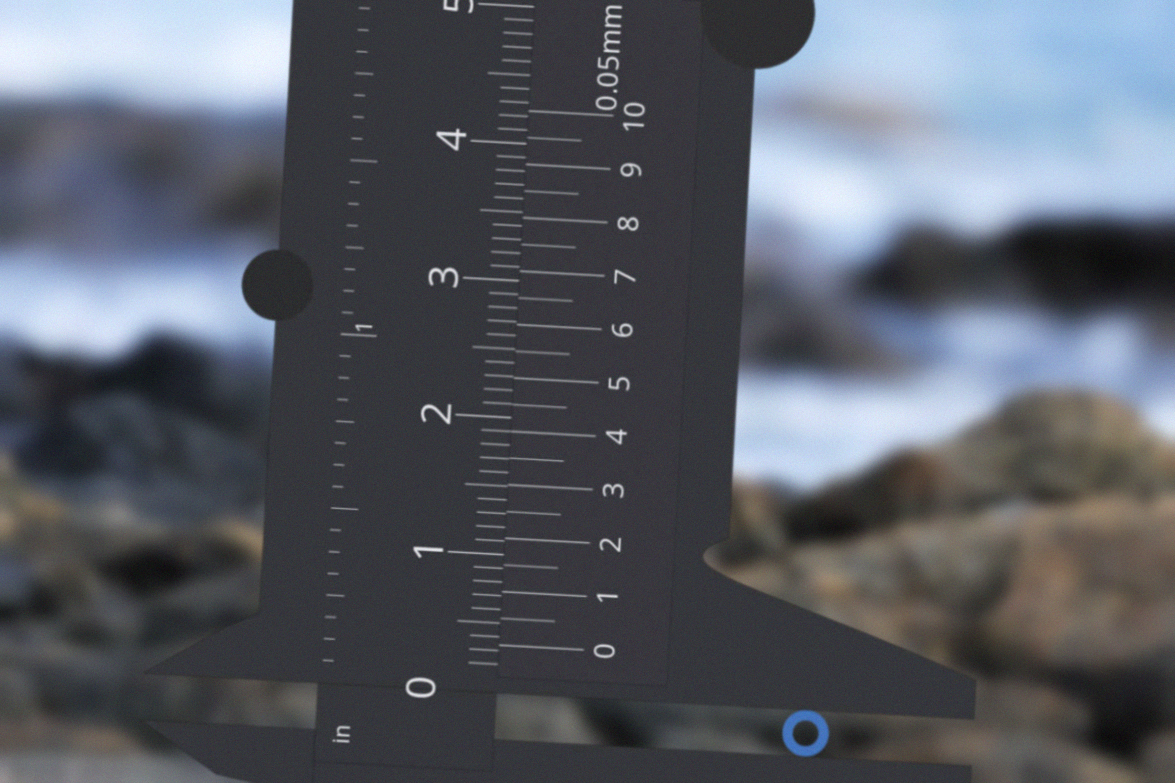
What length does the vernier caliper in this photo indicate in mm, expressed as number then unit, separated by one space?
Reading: 3.4 mm
